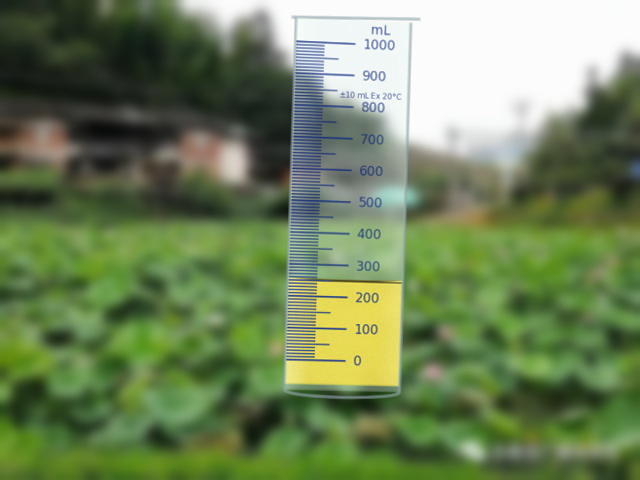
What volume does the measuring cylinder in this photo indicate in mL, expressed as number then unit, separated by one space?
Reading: 250 mL
